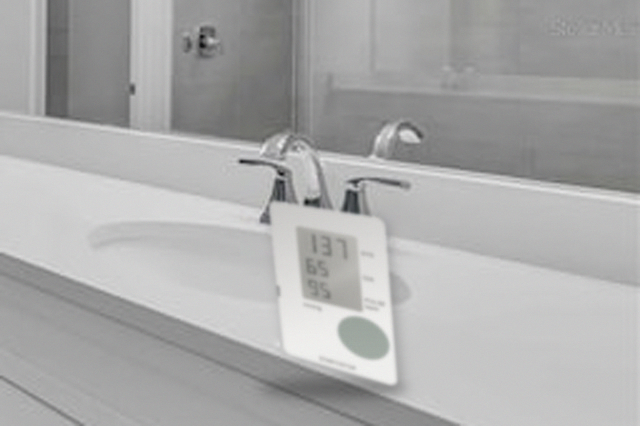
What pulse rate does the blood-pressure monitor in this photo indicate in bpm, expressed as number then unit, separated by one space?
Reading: 95 bpm
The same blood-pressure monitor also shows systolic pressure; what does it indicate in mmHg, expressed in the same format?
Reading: 137 mmHg
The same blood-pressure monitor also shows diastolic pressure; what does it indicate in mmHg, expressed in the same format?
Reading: 65 mmHg
